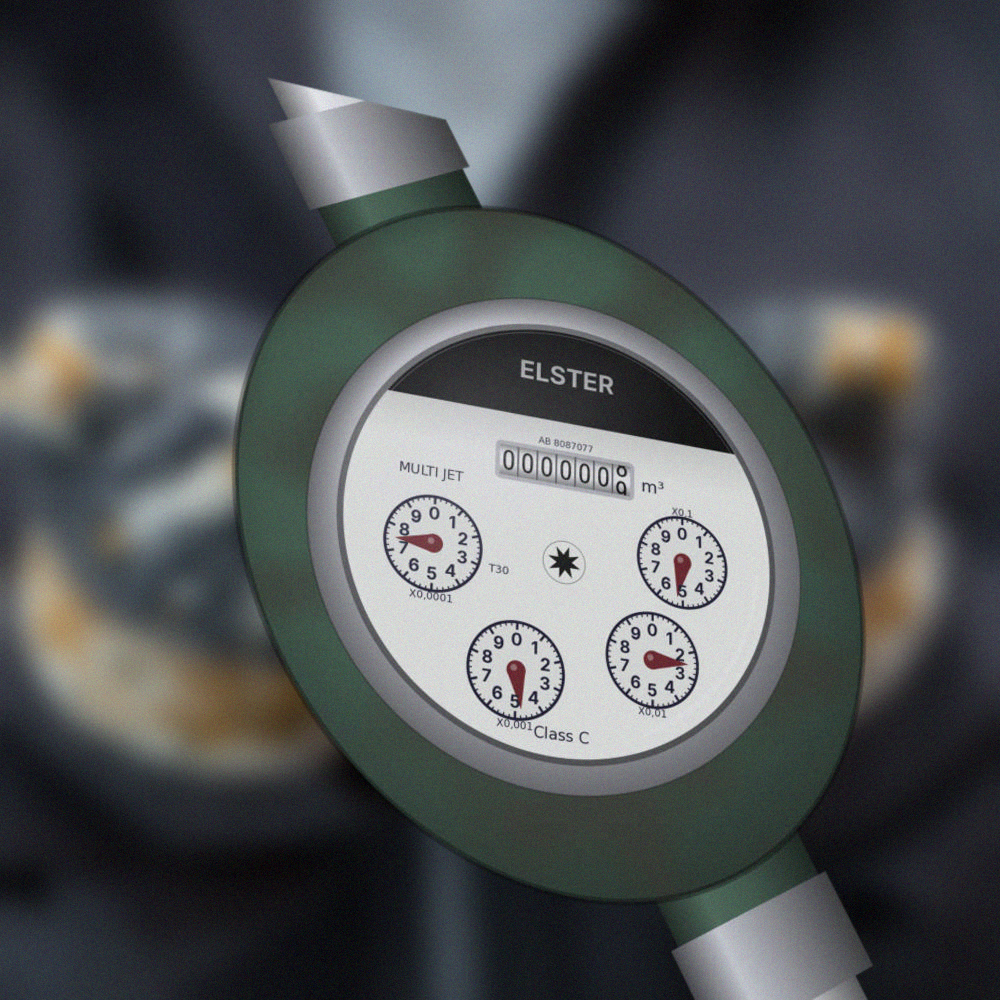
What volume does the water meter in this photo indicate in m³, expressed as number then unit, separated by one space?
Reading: 8.5247 m³
